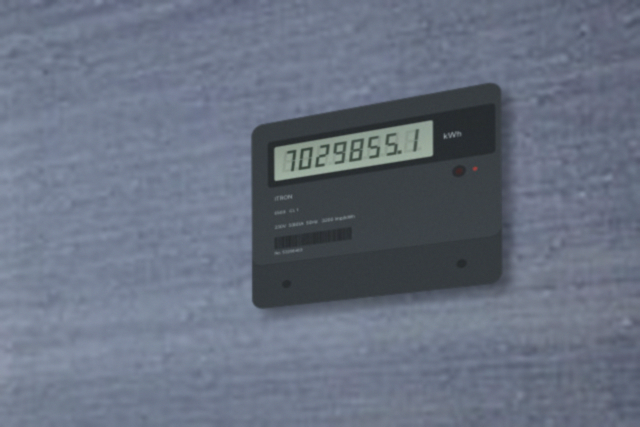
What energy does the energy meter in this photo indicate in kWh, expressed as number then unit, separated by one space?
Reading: 7029855.1 kWh
